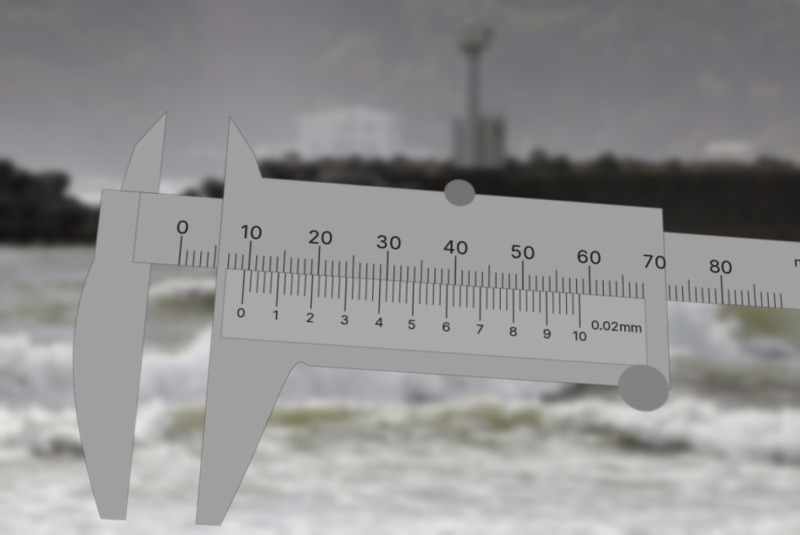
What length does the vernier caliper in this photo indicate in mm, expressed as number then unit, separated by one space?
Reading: 9.4 mm
